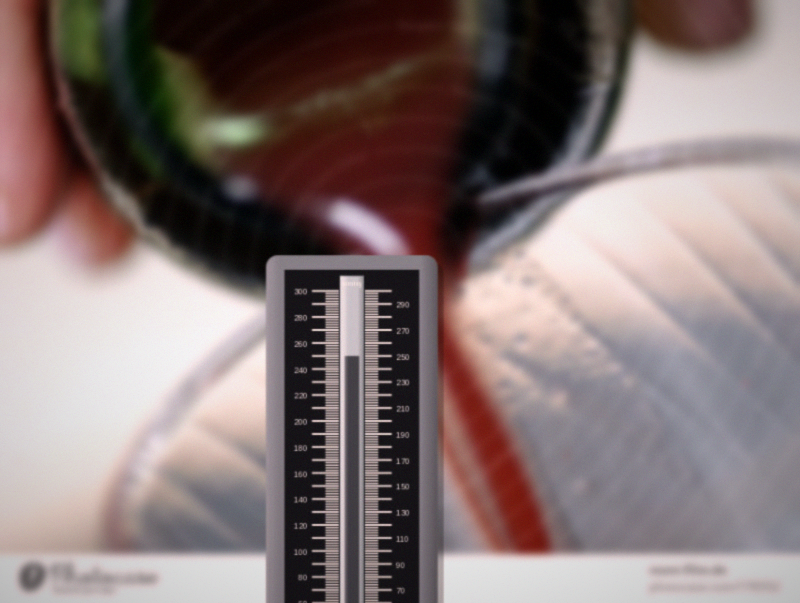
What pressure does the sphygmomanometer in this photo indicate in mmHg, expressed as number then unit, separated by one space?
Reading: 250 mmHg
